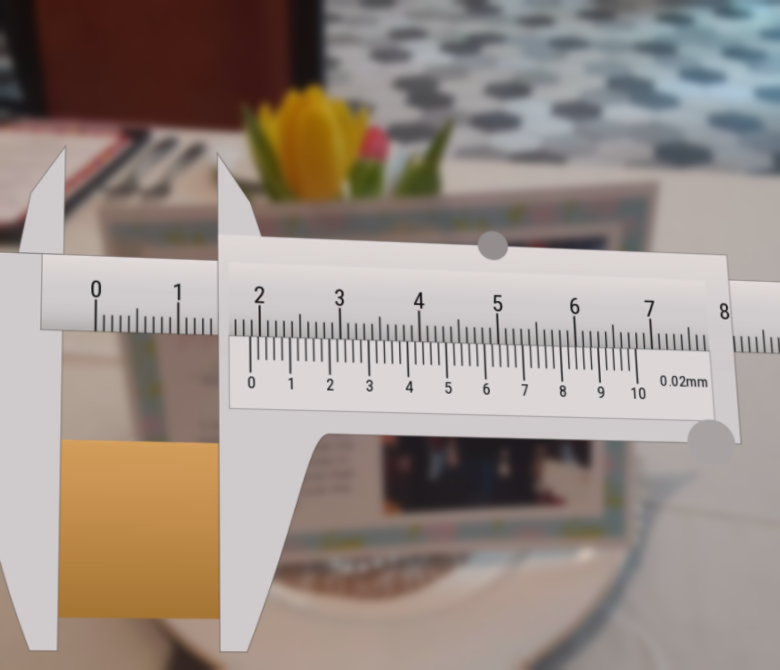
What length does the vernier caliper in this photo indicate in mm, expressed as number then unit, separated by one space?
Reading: 18.8 mm
